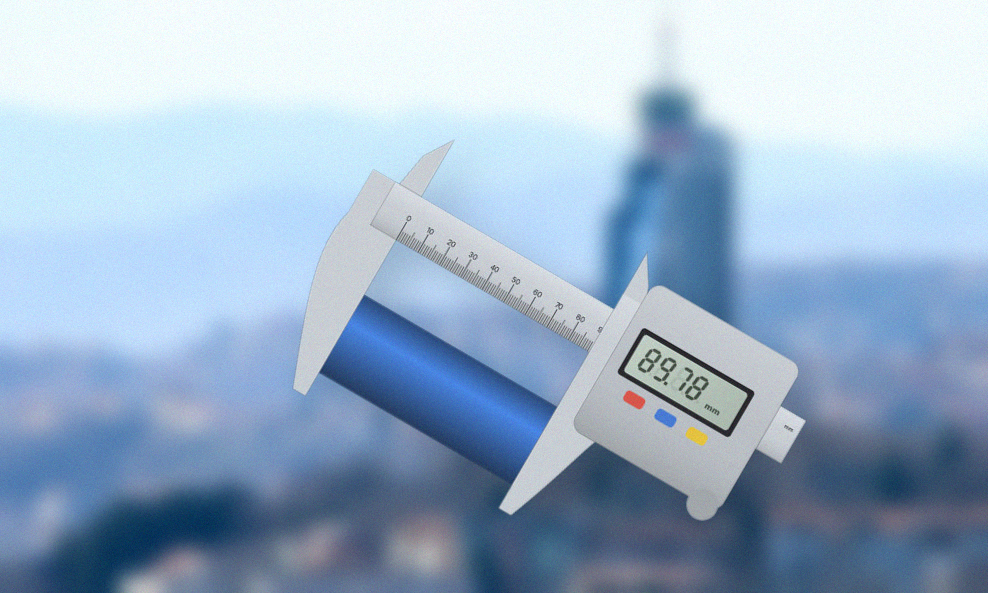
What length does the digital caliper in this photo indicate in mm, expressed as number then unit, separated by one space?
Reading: 89.78 mm
